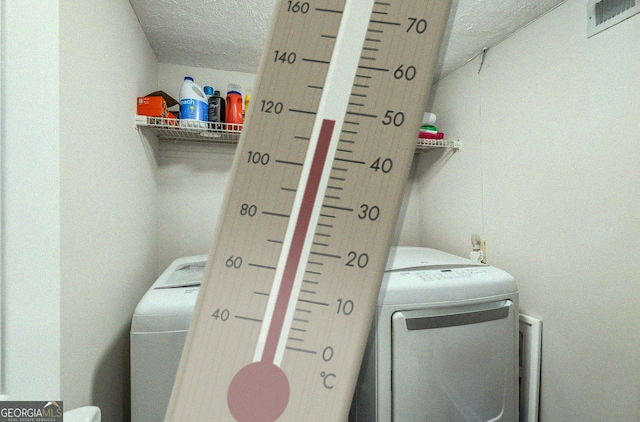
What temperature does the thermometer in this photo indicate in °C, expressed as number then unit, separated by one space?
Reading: 48 °C
